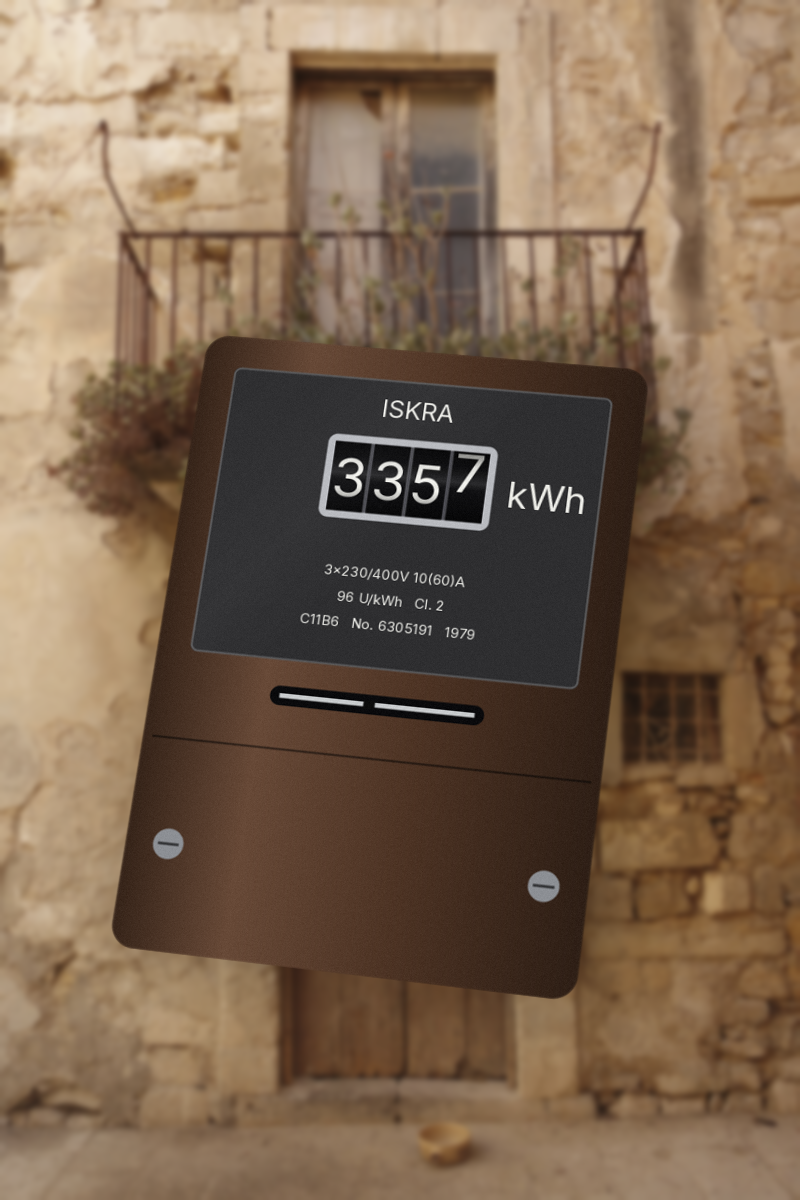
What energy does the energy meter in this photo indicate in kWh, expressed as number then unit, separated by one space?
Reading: 3357 kWh
